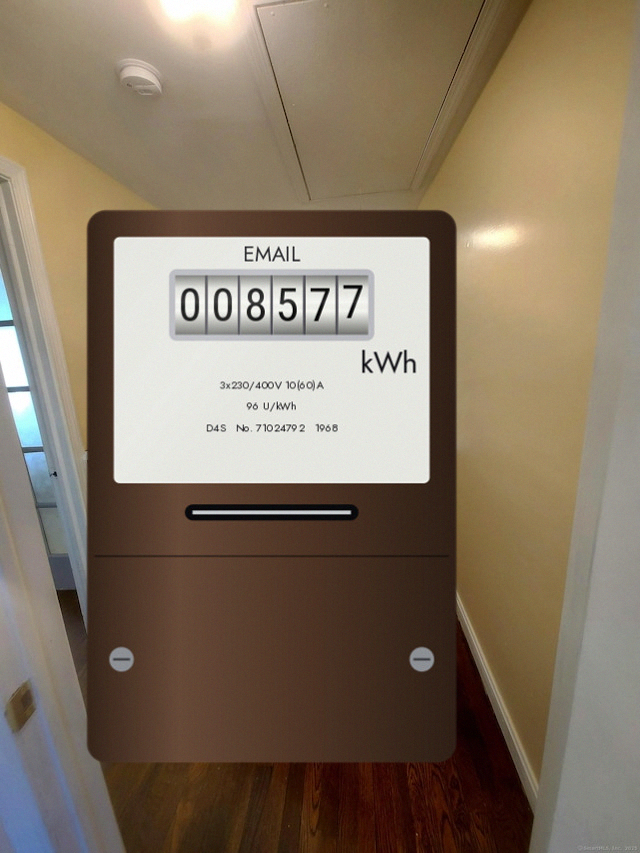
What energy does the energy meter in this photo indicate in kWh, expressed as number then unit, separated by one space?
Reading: 8577 kWh
